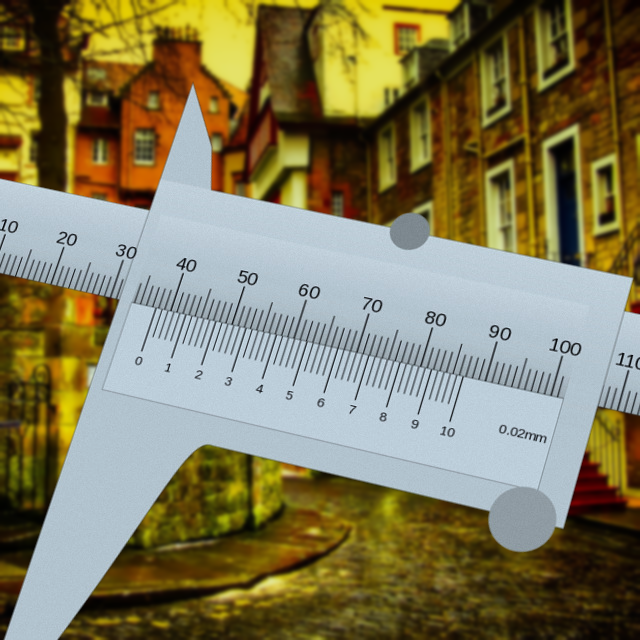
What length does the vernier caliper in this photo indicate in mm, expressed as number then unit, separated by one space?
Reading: 37.6 mm
